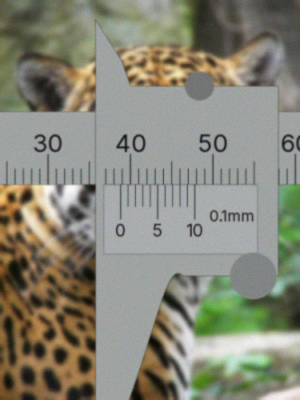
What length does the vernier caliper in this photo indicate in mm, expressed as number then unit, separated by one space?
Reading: 38.8 mm
